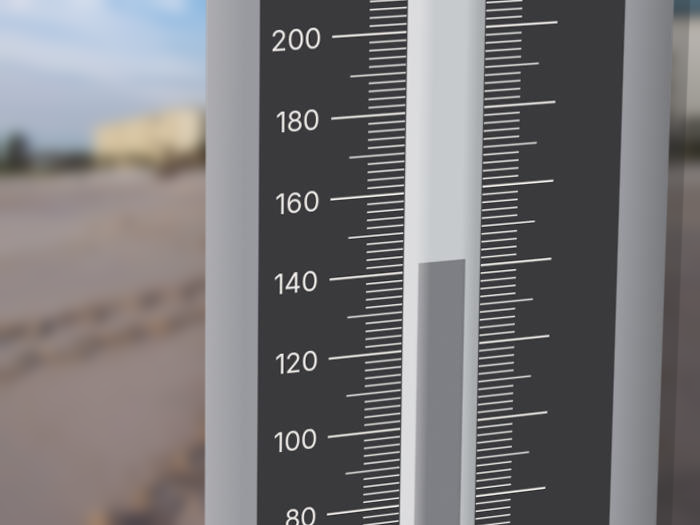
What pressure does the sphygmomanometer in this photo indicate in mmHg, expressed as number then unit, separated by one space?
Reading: 142 mmHg
